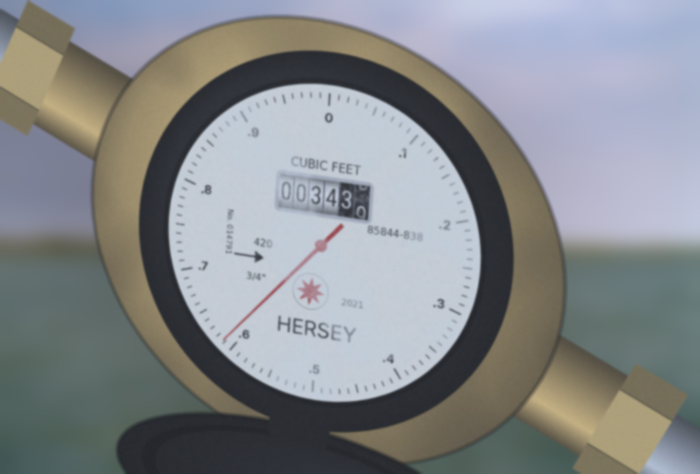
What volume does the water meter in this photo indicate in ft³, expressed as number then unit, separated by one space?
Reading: 3438.61 ft³
